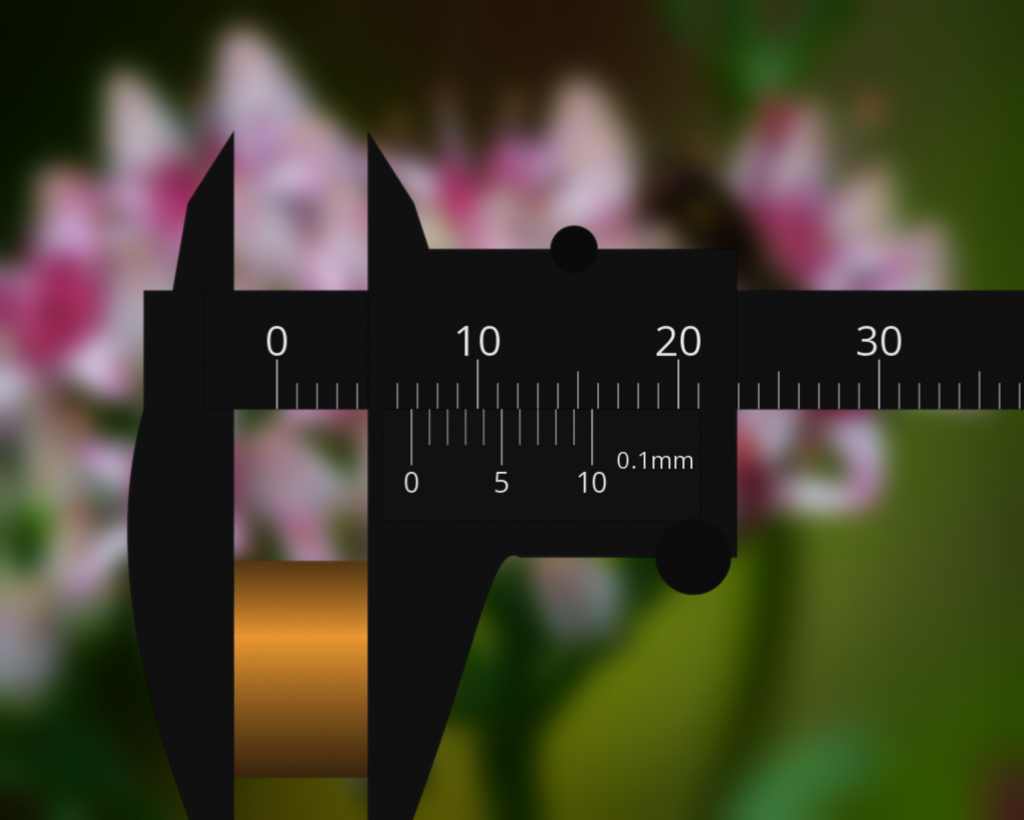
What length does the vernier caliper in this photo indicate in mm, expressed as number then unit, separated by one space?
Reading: 6.7 mm
